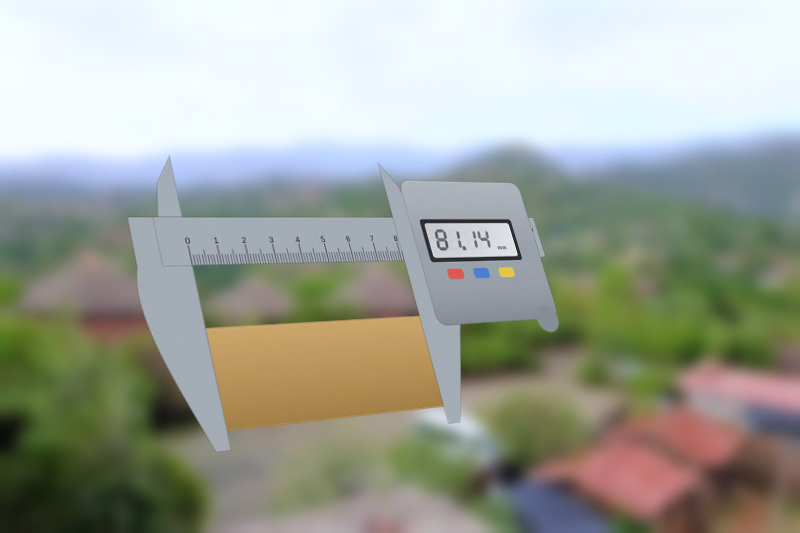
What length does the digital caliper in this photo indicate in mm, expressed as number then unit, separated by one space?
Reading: 81.14 mm
